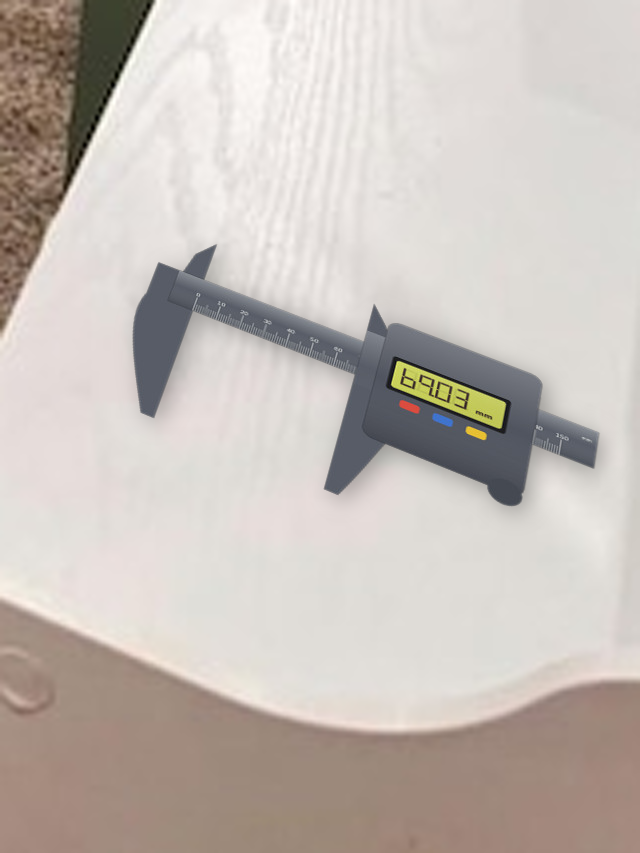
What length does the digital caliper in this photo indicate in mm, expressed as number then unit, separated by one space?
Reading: 69.03 mm
